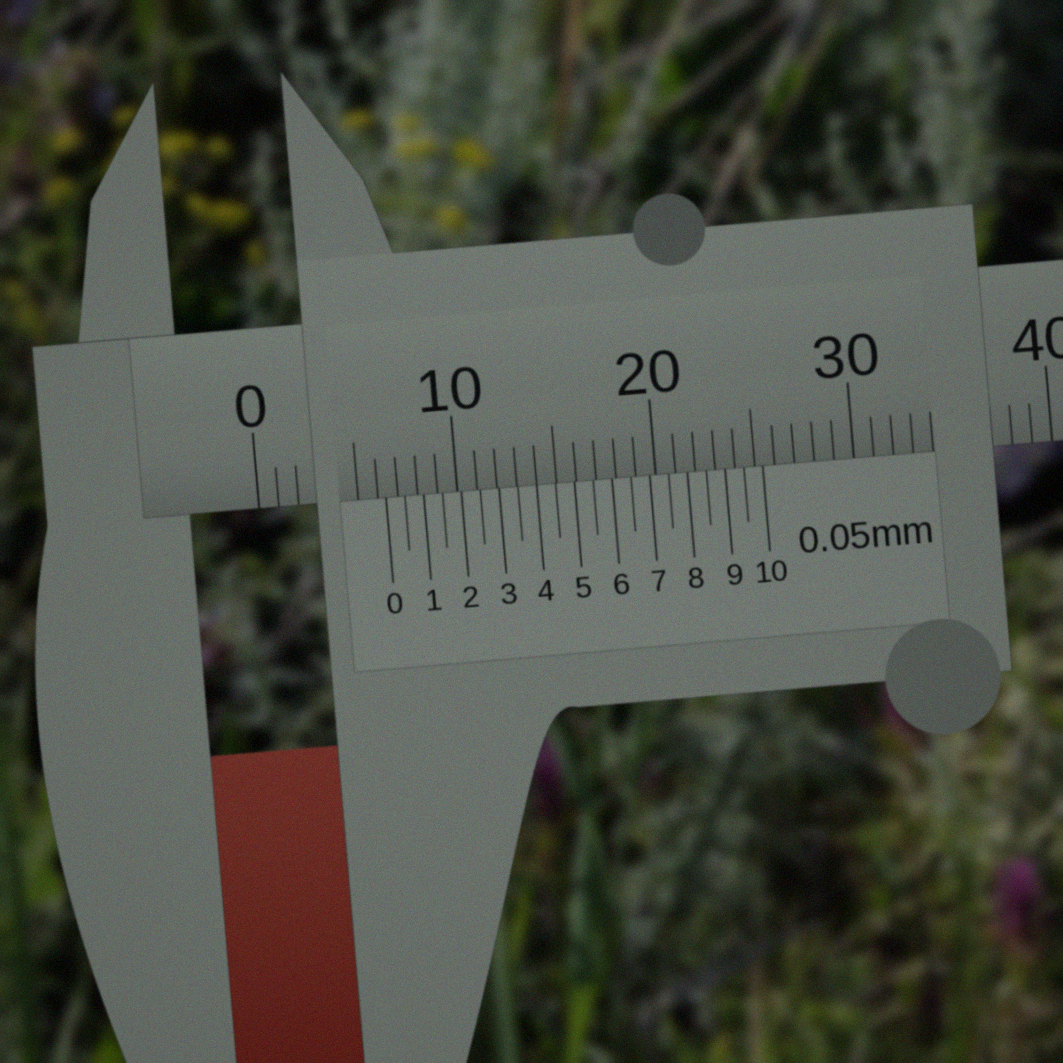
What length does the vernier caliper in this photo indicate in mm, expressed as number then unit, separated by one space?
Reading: 6.4 mm
